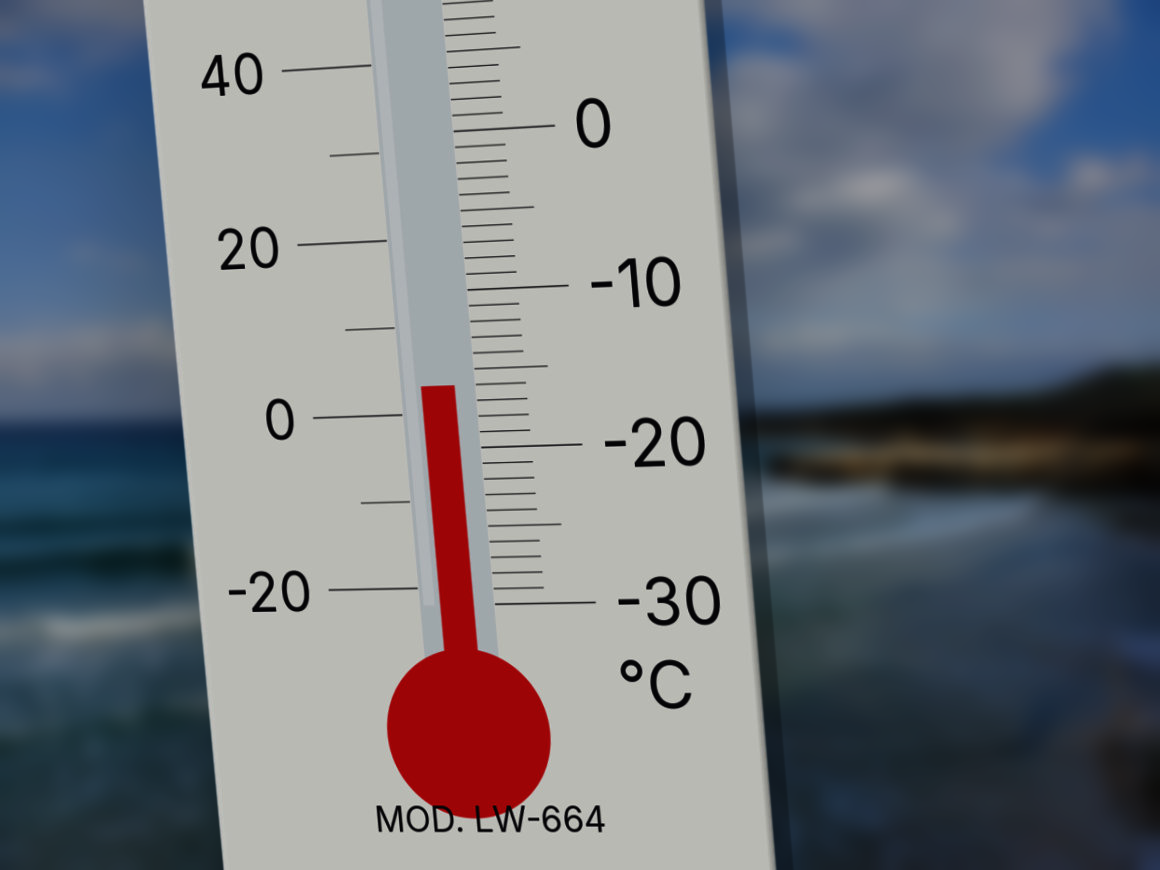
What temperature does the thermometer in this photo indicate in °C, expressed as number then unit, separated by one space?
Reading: -16 °C
